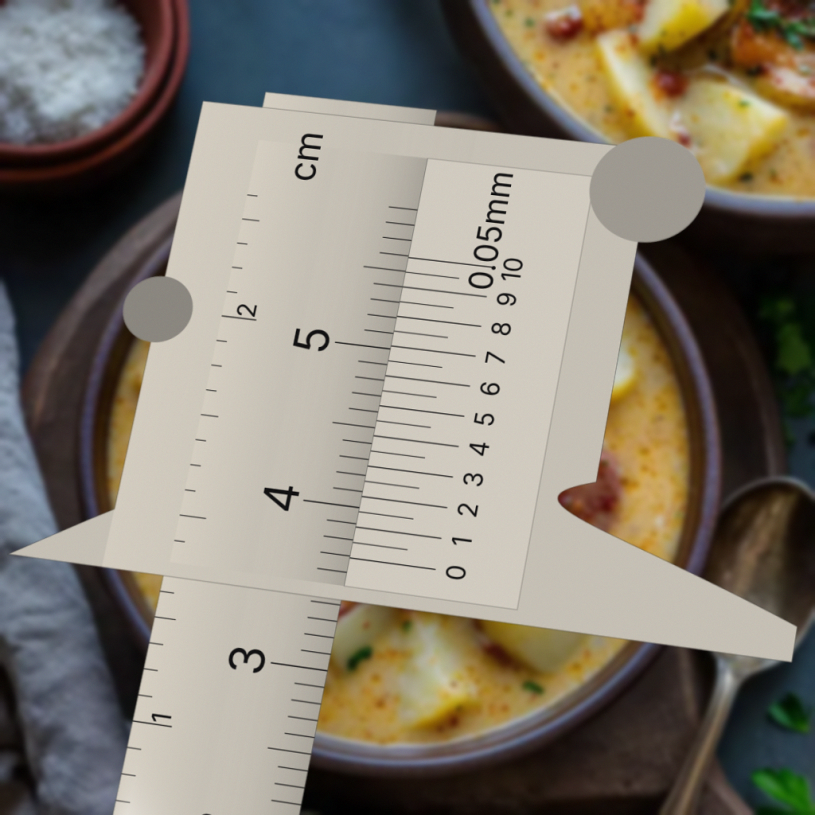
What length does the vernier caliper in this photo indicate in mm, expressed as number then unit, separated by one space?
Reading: 36.9 mm
